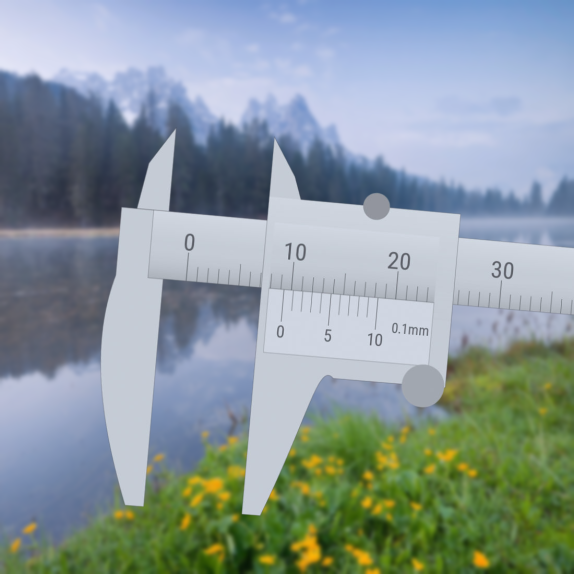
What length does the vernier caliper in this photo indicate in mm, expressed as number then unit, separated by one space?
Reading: 9.3 mm
